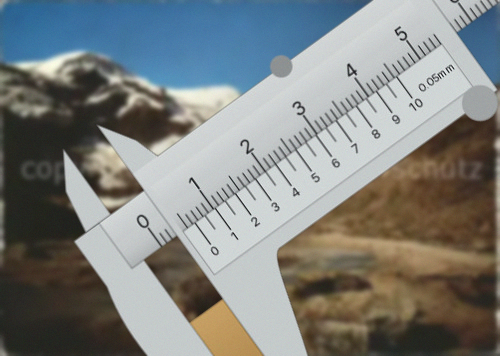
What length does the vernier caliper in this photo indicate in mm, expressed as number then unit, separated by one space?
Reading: 6.4 mm
